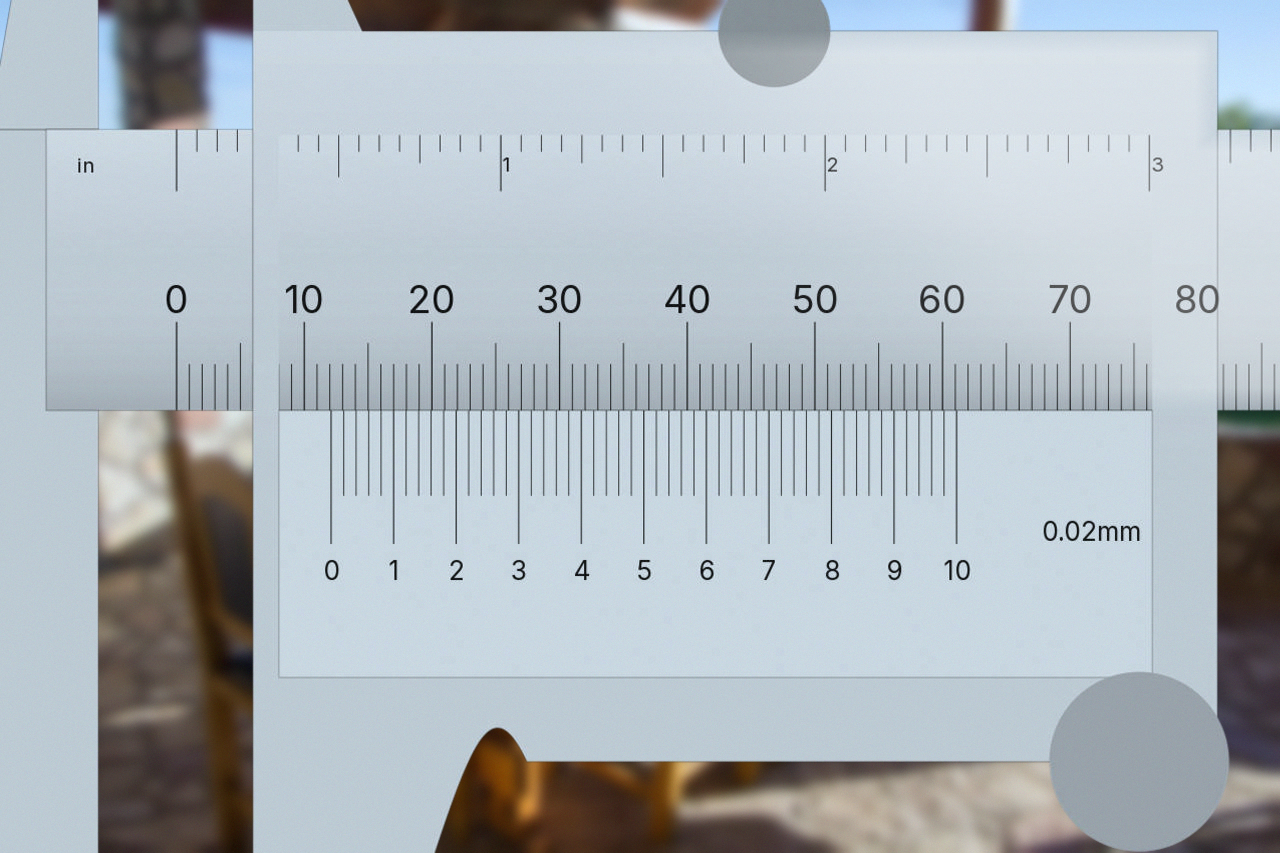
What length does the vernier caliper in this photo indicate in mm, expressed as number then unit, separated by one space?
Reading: 12.1 mm
